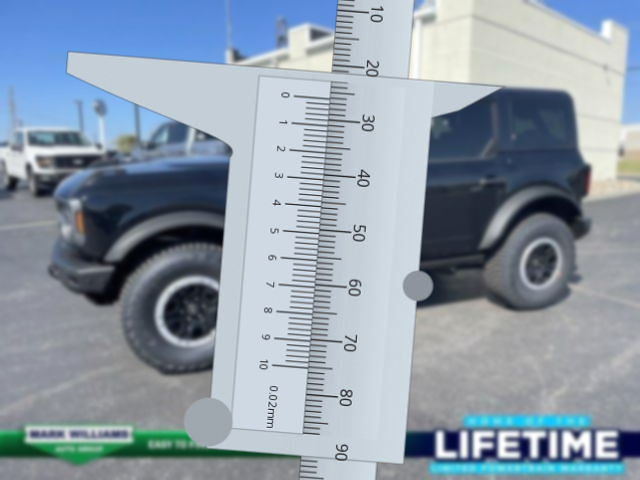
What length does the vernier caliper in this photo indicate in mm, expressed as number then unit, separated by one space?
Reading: 26.2 mm
